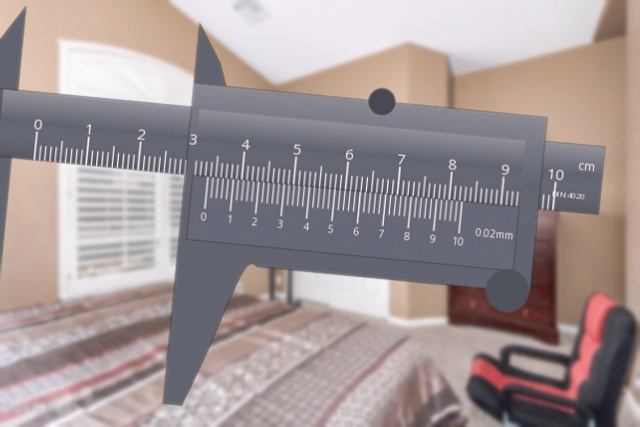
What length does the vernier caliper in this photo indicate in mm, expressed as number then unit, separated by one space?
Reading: 33.5 mm
